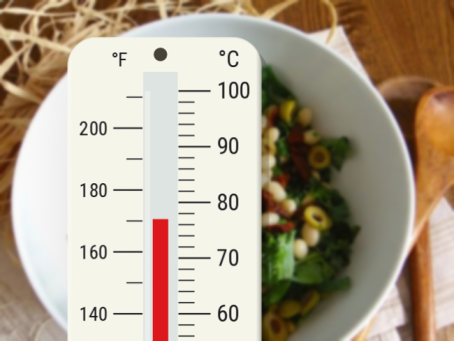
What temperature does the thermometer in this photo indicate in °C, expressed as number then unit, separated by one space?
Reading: 77 °C
